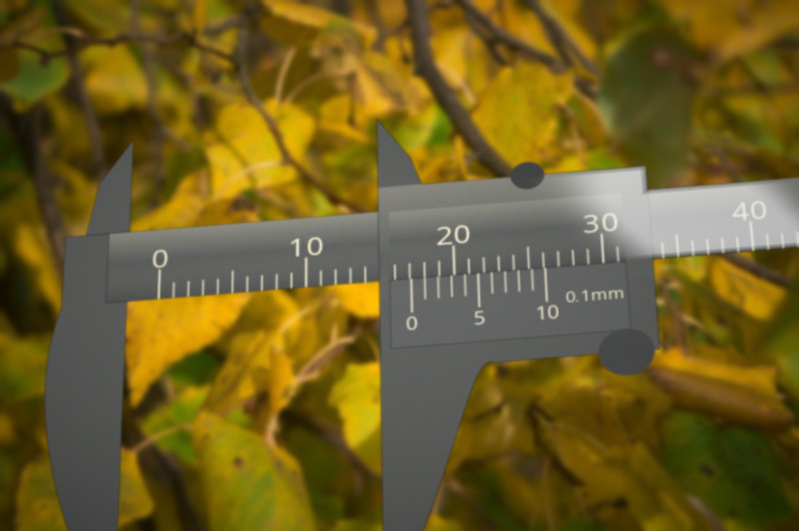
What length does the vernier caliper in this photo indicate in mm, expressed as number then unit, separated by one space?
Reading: 17.1 mm
